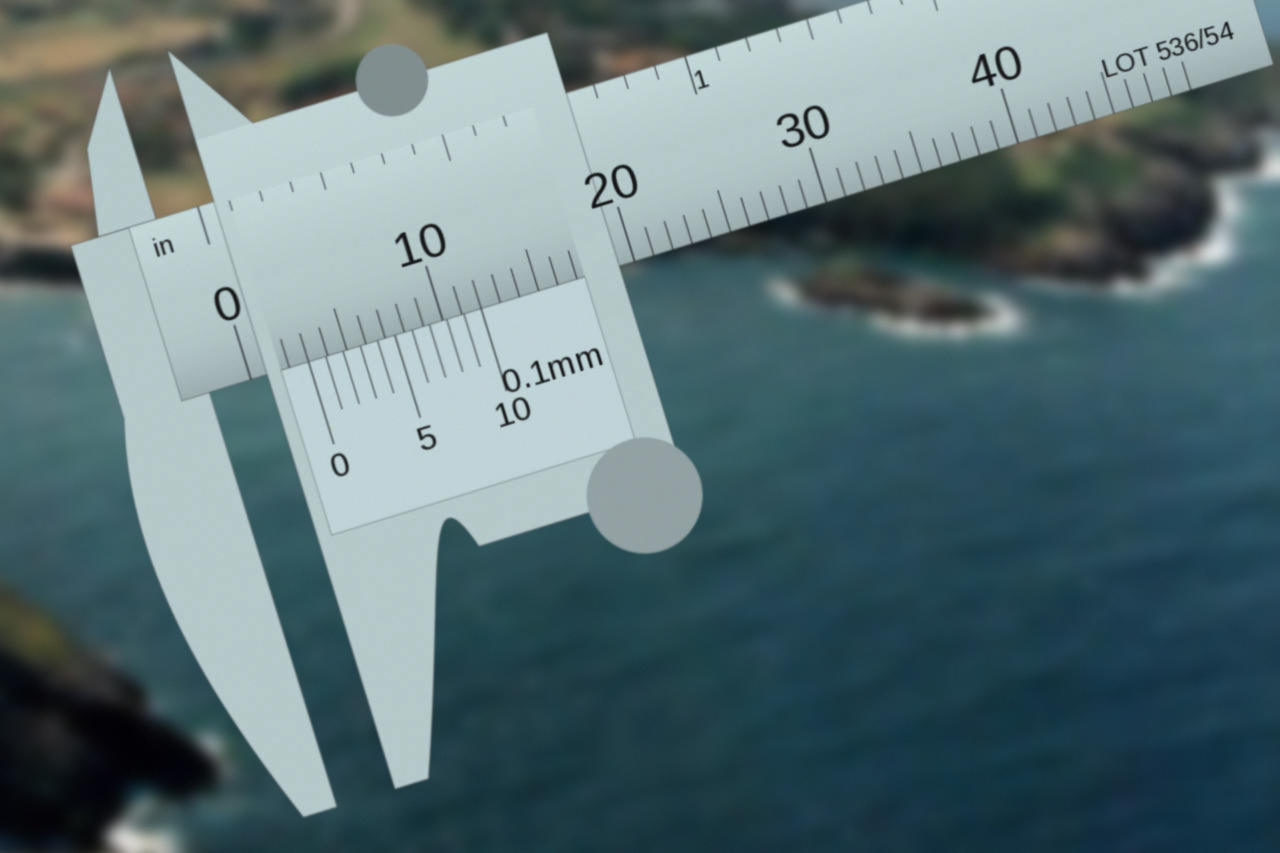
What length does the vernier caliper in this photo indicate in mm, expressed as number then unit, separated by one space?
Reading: 3.0 mm
